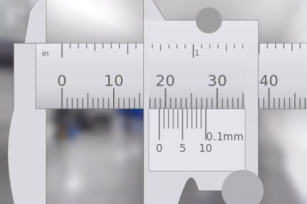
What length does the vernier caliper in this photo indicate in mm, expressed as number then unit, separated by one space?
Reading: 18.8 mm
